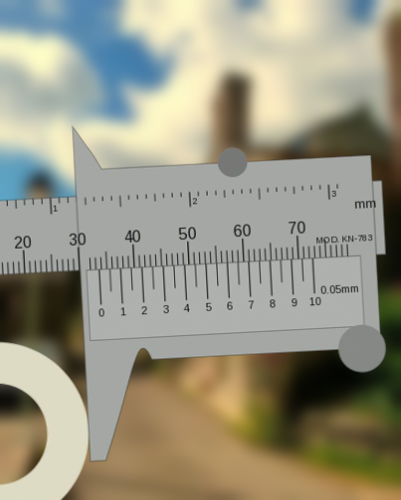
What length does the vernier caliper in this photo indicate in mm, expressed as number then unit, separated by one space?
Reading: 33.6 mm
